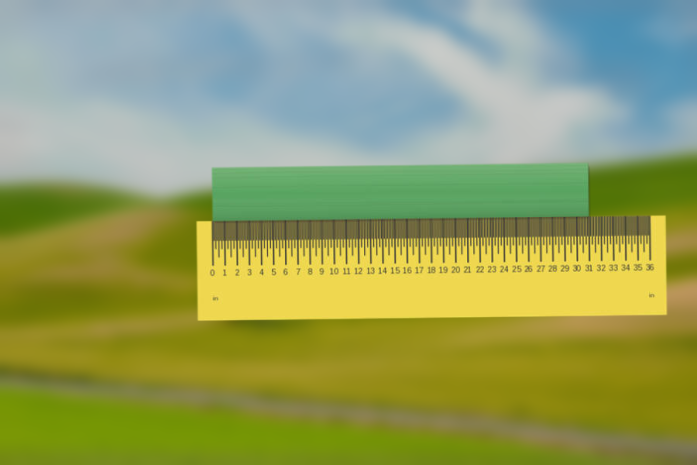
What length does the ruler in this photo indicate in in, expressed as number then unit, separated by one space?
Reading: 31 in
